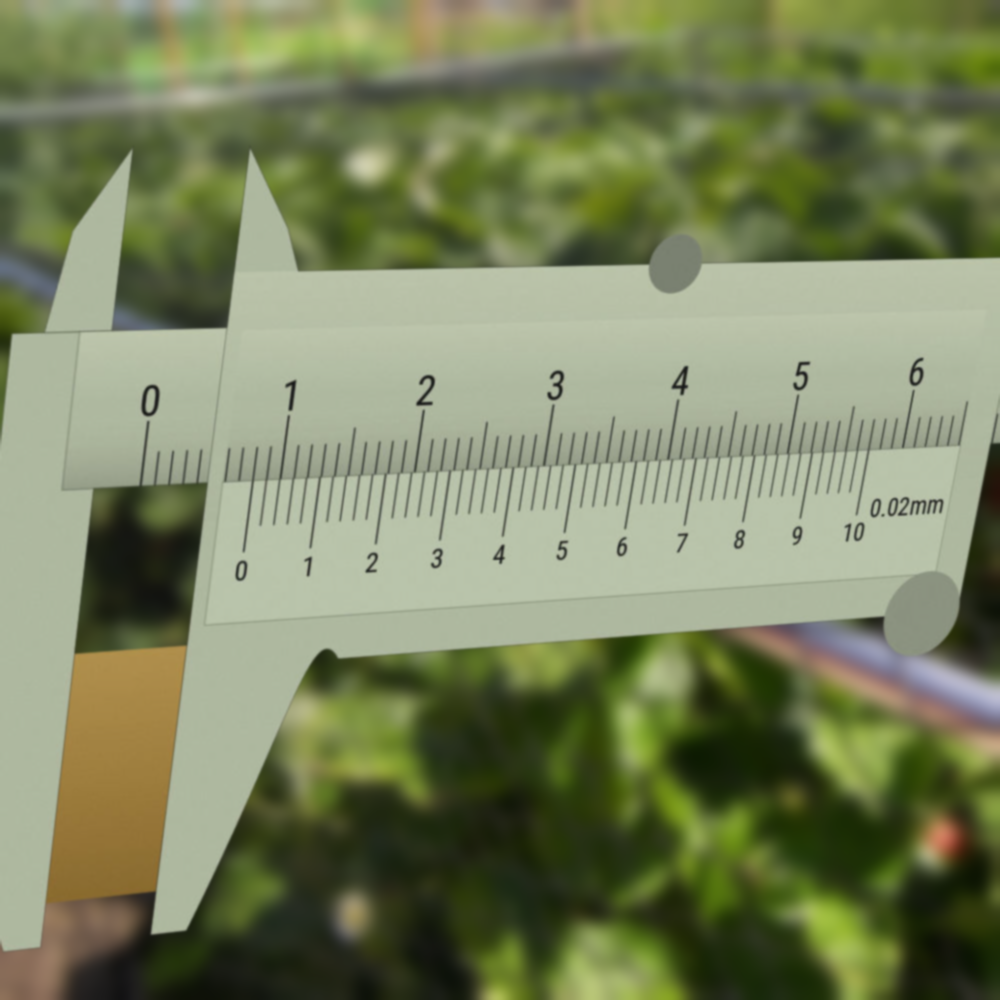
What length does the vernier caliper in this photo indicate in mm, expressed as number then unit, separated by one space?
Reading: 8.0 mm
